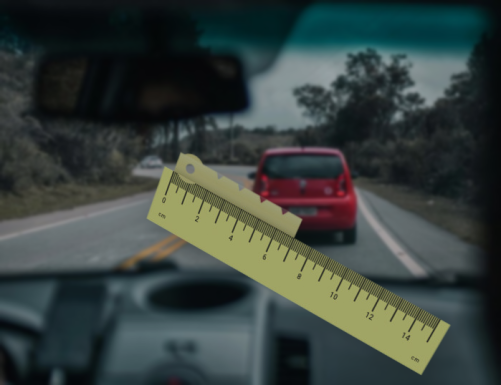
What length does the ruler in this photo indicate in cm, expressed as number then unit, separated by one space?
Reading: 7 cm
